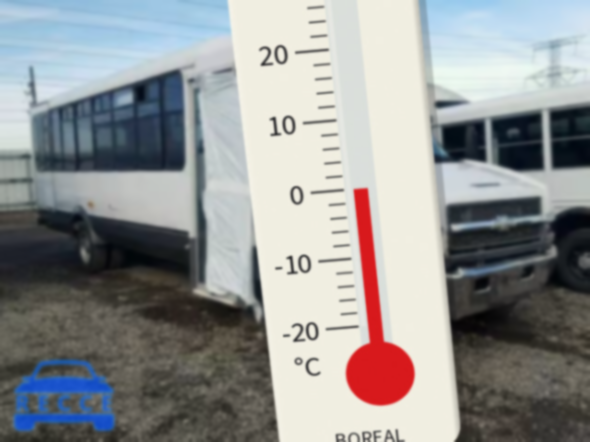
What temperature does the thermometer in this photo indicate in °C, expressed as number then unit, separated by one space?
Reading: 0 °C
